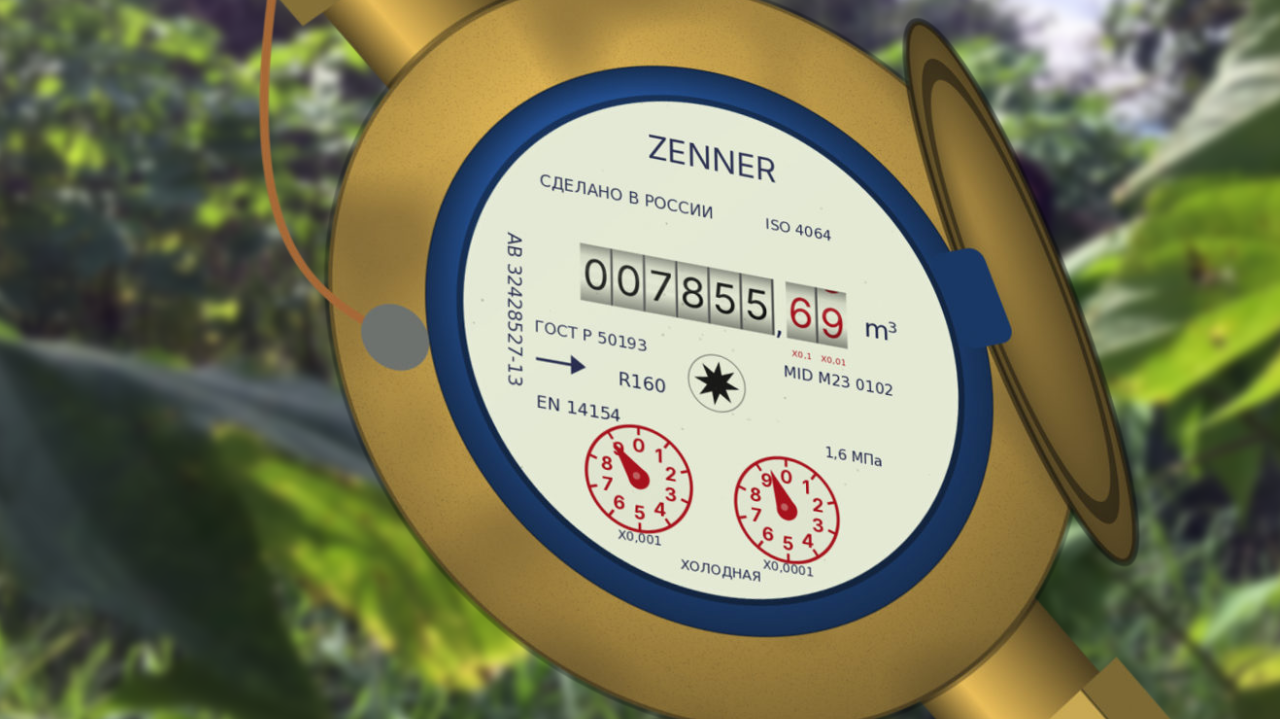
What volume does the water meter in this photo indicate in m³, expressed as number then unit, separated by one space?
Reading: 7855.6889 m³
